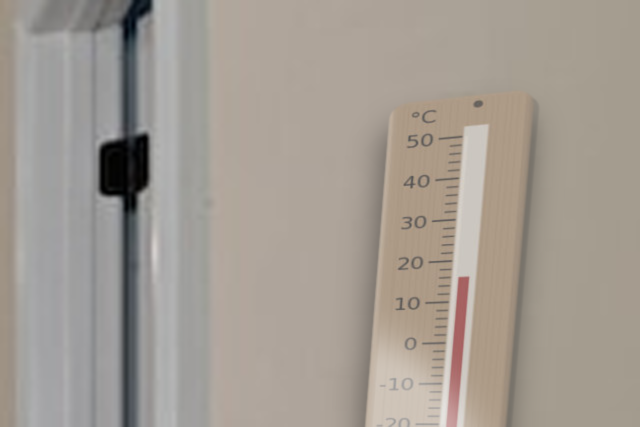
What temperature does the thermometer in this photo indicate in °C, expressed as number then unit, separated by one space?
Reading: 16 °C
